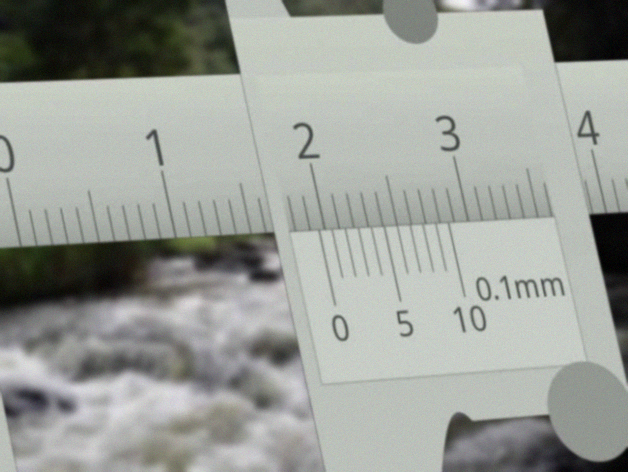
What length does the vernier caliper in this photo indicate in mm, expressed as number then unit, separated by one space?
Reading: 19.6 mm
